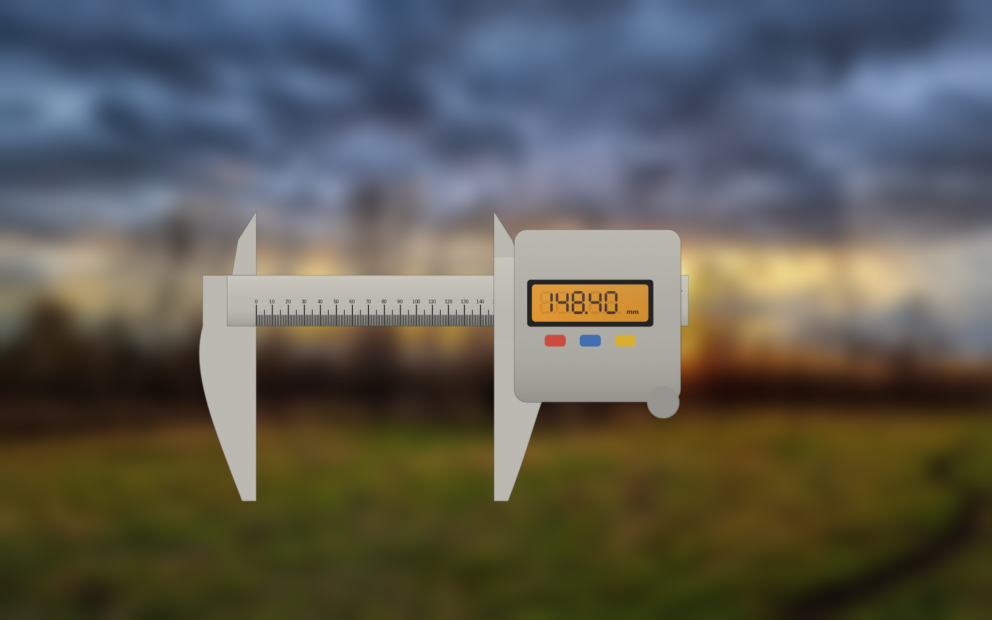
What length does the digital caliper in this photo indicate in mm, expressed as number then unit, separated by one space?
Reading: 148.40 mm
